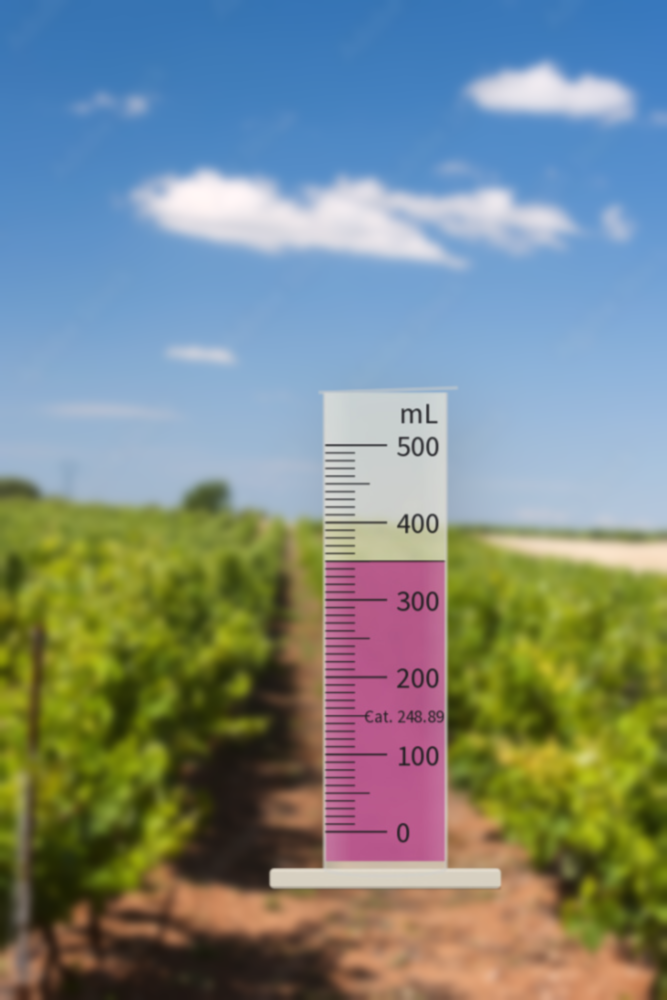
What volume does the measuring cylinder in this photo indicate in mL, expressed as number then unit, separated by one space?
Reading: 350 mL
